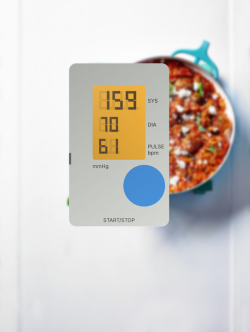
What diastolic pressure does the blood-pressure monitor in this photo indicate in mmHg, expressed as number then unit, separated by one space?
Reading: 70 mmHg
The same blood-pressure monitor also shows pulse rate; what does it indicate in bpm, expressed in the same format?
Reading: 61 bpm
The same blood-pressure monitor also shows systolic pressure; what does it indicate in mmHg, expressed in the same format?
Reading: 159 mmHg
